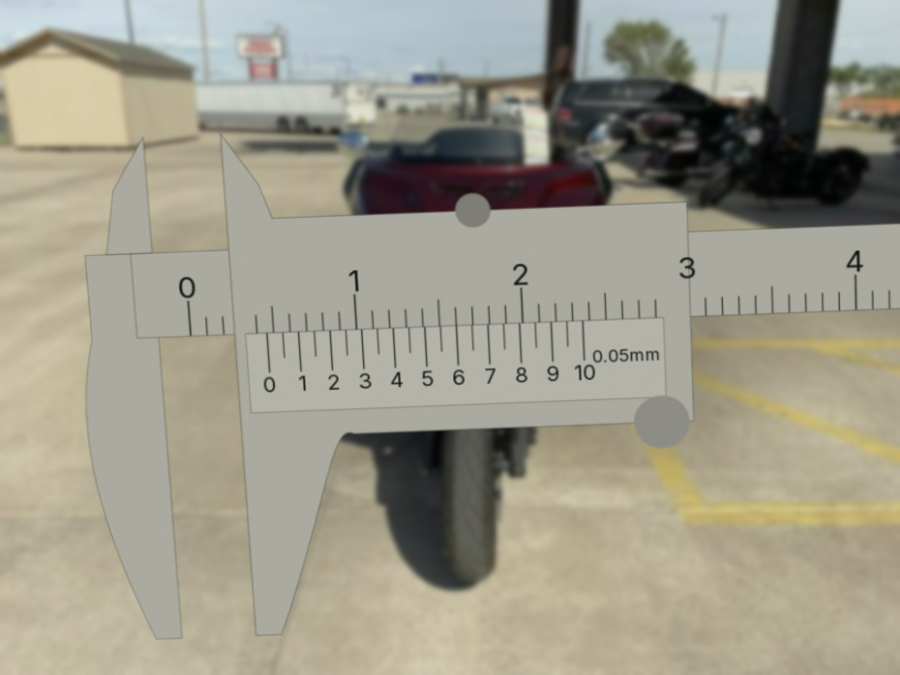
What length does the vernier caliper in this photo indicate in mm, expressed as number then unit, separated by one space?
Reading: 4.6 mm
